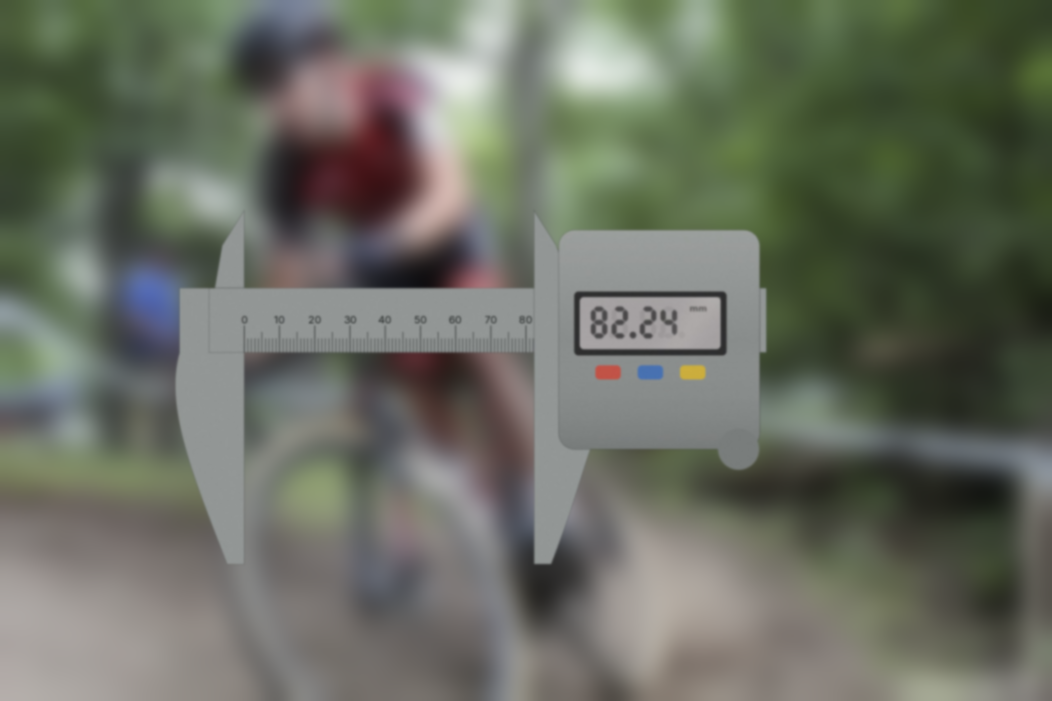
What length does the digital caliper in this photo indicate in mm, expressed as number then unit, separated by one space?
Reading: 82.24 mm
